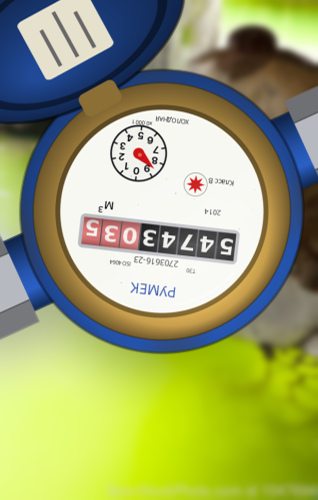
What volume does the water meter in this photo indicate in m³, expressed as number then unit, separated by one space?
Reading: 54743.0348 m³
